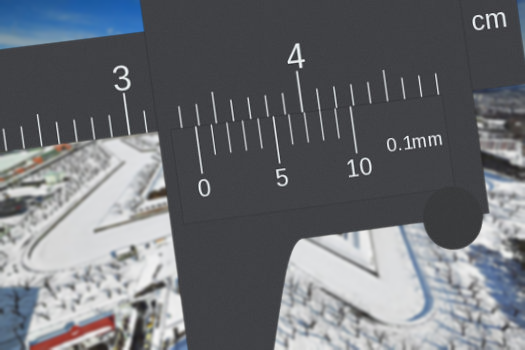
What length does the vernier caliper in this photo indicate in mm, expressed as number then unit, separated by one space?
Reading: 33.8 mm
